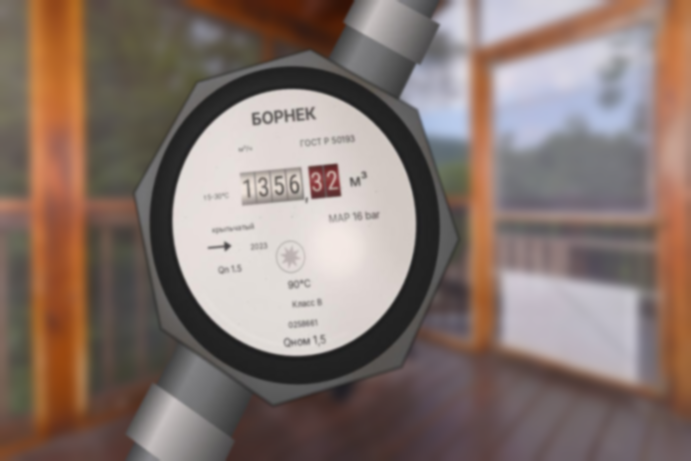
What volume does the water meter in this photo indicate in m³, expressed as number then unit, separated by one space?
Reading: 1356.32 m³
